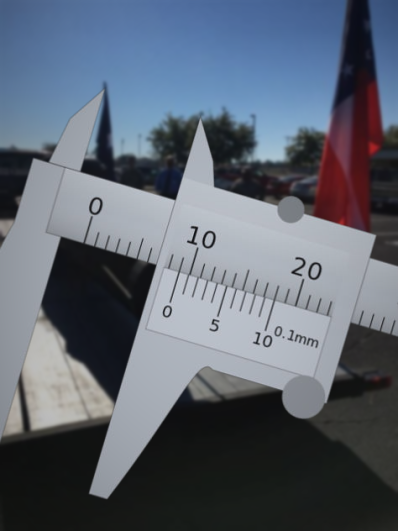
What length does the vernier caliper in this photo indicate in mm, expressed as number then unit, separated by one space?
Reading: 9.0 mm
